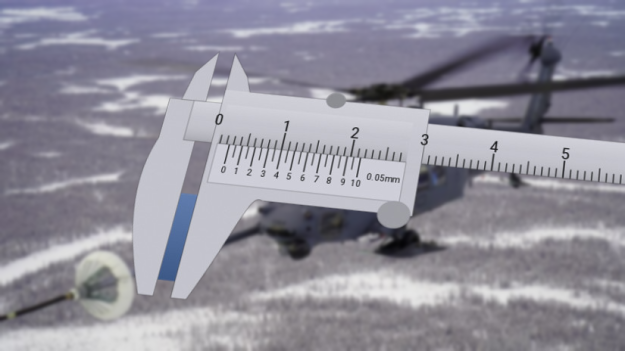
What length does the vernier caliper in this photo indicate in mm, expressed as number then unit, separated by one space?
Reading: 2.4 mm
